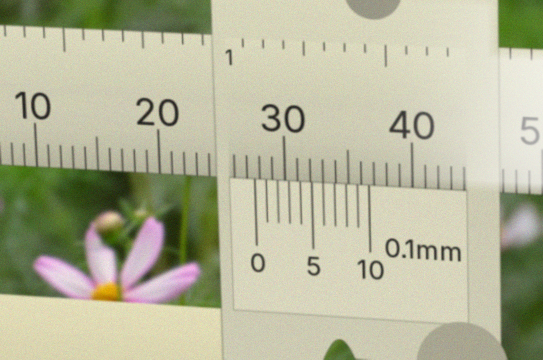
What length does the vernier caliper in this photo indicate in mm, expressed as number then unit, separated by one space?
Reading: 27.6 mm
